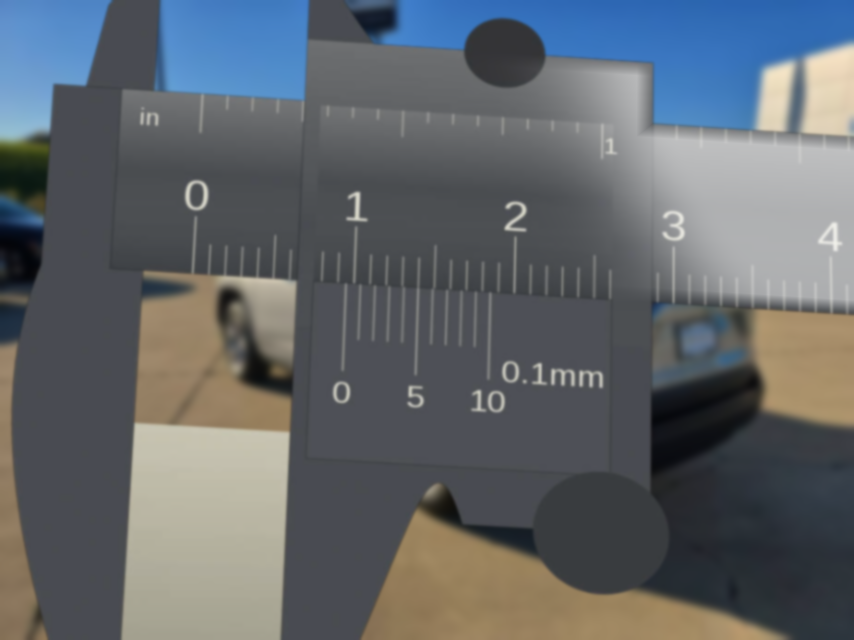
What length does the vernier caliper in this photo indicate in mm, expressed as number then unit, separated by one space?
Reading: 9.5 mm
